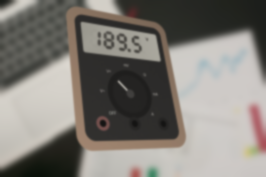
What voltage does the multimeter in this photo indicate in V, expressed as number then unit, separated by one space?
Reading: 189.5 V
